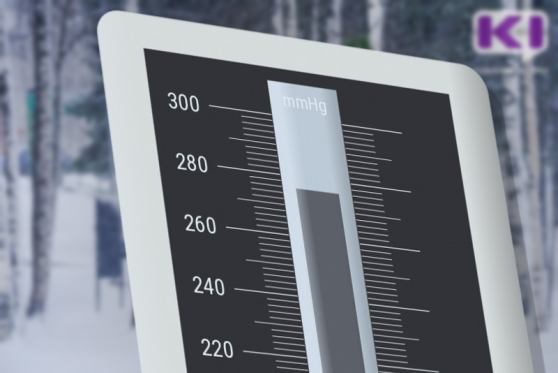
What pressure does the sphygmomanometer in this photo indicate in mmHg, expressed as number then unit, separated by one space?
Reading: 276 mmHg
